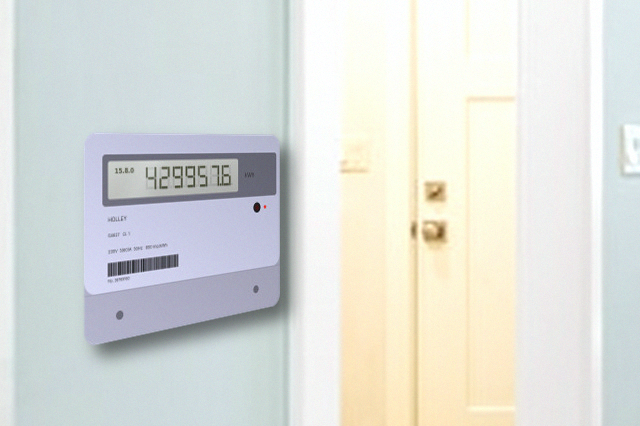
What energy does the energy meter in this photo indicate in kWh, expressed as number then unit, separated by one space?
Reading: 429957.6 kWh
